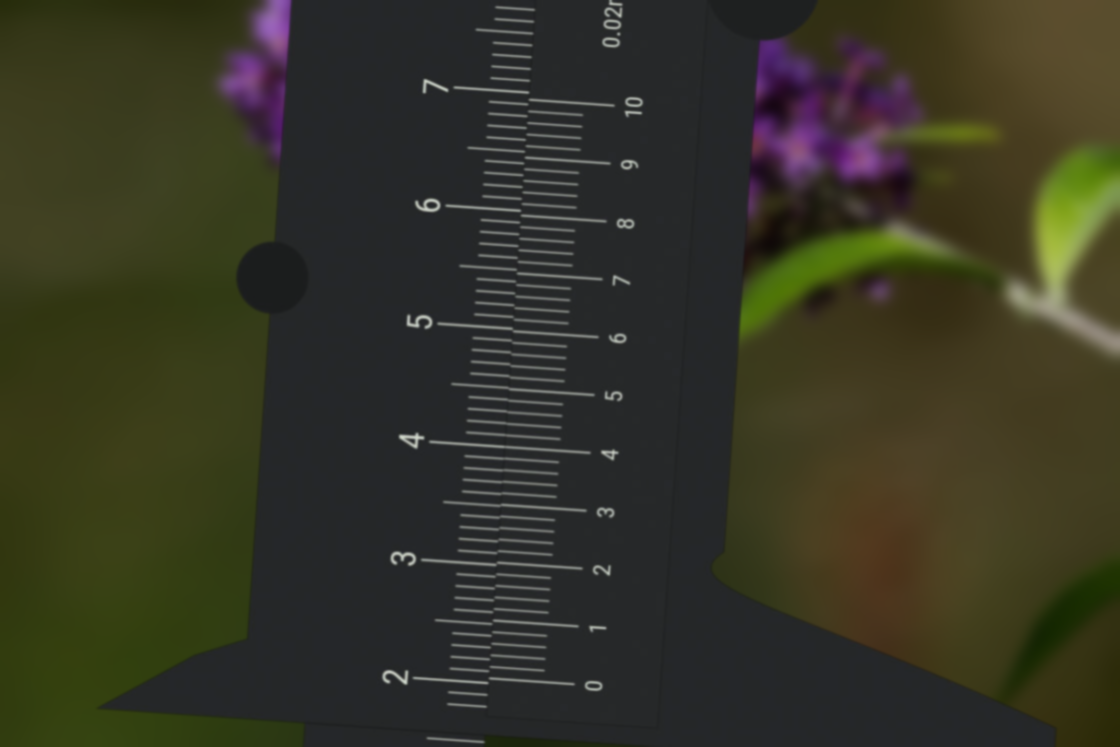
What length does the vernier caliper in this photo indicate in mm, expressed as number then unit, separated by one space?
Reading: 20.4 mm
